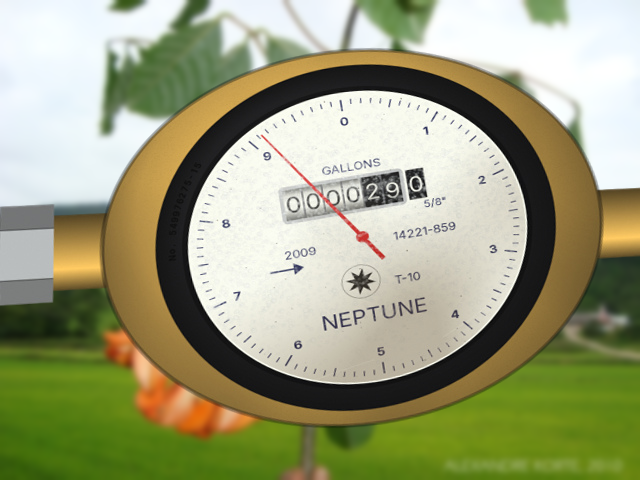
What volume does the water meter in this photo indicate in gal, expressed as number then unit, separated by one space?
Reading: 289.1 gal
